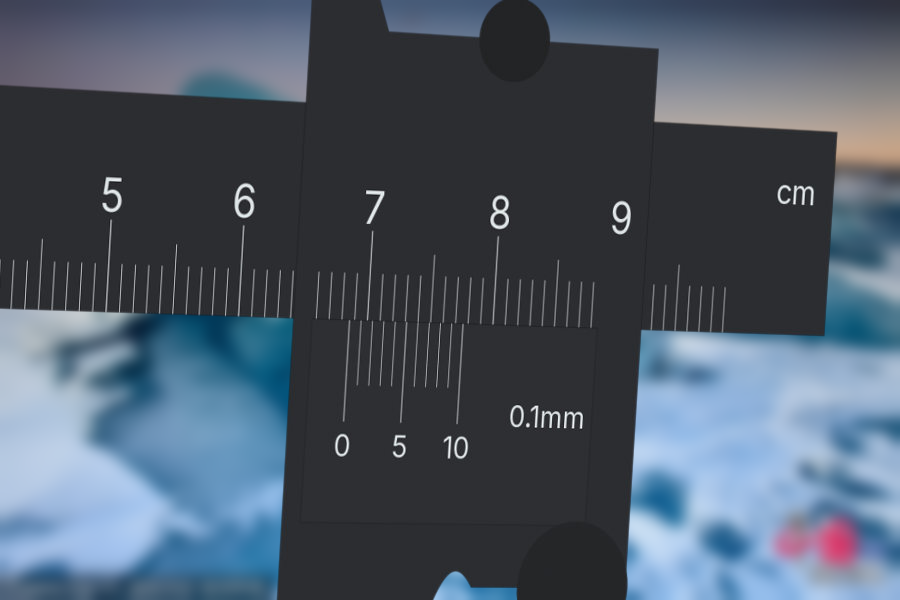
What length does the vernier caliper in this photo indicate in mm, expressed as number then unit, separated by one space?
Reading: 68.6 mm
